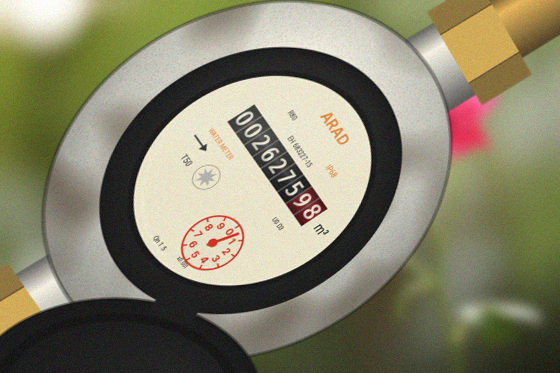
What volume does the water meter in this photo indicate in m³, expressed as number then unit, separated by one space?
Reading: 26275.980 m³
